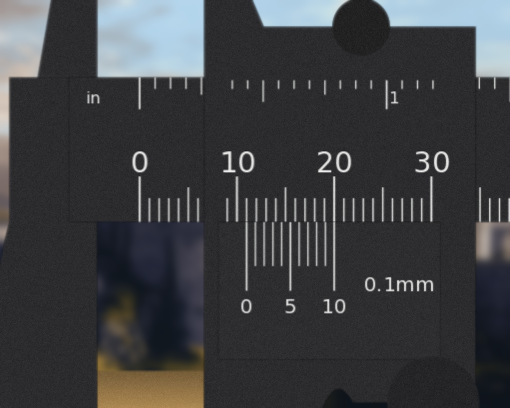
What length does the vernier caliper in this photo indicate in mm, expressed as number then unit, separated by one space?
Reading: 11.0 mm
